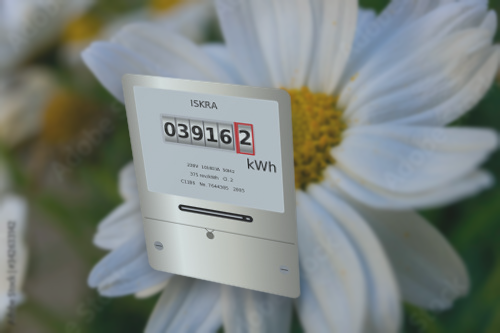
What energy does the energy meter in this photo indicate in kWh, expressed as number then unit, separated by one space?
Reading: 3916.2 kWh
